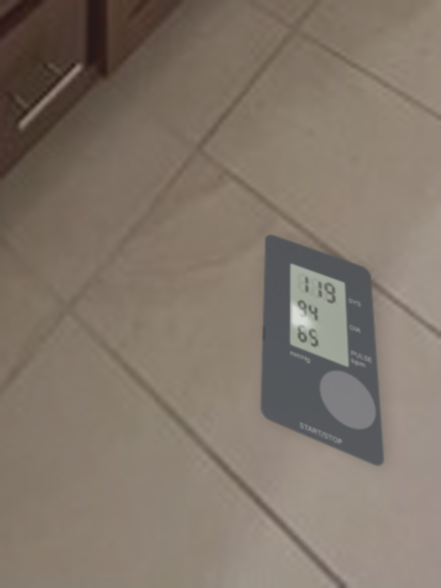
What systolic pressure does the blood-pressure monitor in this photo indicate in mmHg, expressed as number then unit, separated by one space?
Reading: 119 mmHg
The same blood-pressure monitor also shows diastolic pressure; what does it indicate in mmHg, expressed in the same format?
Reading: 94 mmHg
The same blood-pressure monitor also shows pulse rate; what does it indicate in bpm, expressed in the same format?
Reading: 65 bpm
